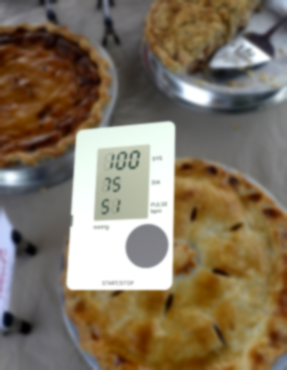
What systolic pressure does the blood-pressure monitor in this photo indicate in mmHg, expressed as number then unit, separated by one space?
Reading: 100 mmHg
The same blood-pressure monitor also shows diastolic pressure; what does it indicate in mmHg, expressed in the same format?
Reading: 75 mmHg
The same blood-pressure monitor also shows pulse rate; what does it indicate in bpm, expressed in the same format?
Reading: 51 bpm
